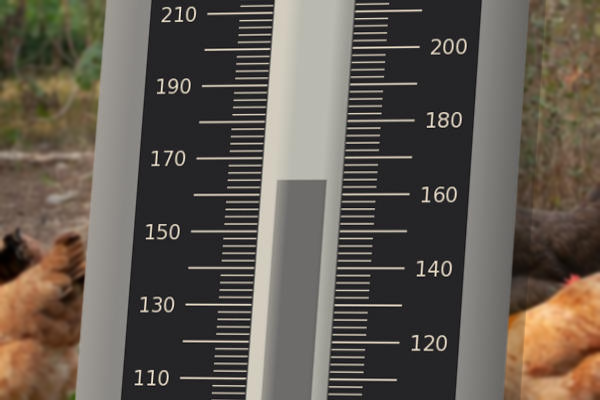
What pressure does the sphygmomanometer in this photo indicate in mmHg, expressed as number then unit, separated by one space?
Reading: 164 mmHg
